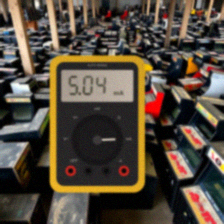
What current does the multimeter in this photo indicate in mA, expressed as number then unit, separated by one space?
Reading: 5.04 mA
